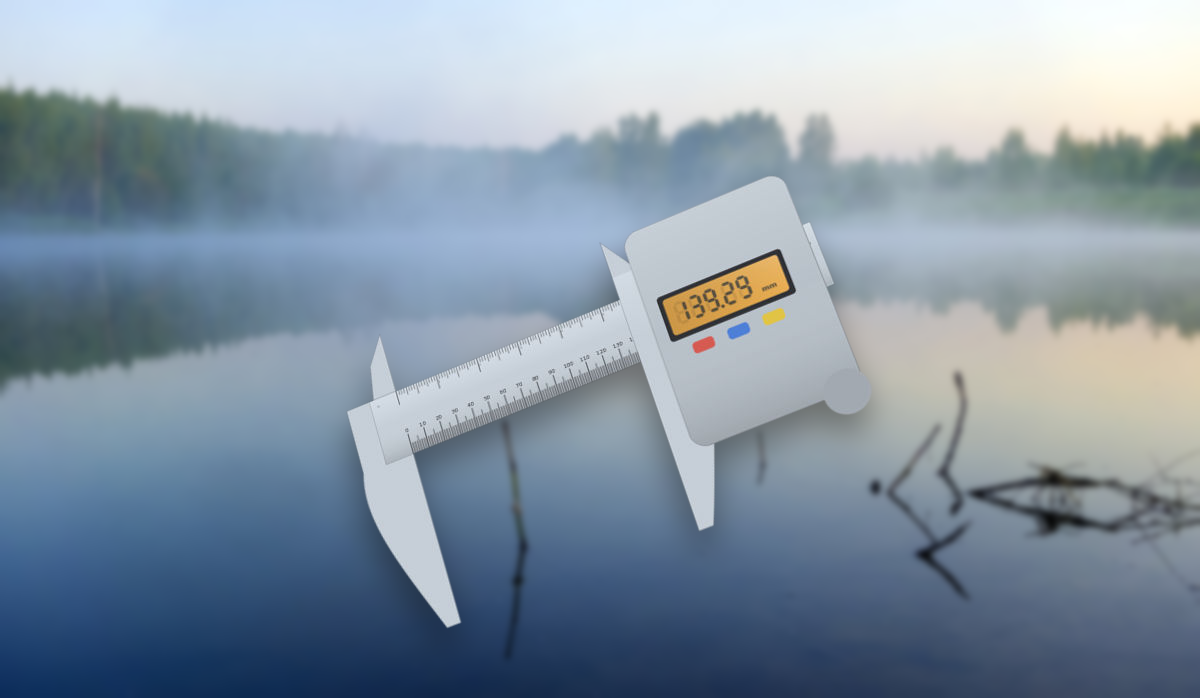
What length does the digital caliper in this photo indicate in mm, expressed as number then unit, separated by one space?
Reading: 139.29 mm
